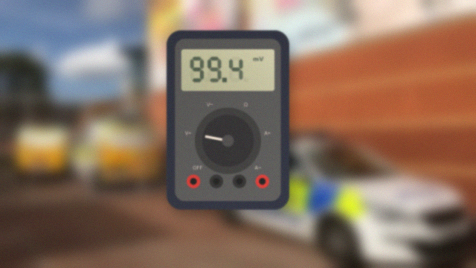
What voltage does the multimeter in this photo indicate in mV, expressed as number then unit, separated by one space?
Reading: 99.4 mV
